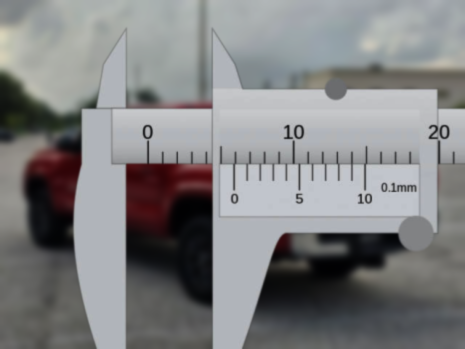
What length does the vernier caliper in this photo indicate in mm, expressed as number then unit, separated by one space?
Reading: 5.9 mm
